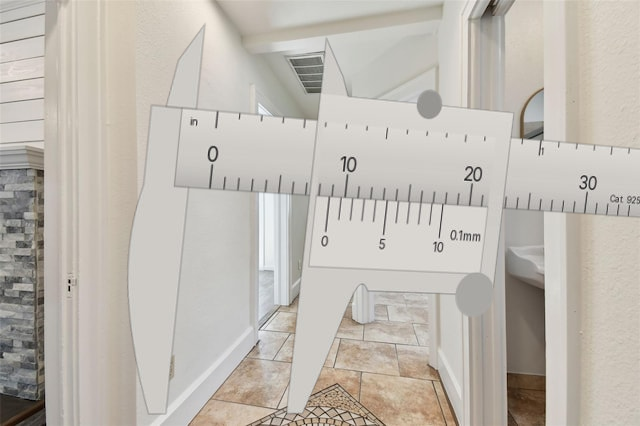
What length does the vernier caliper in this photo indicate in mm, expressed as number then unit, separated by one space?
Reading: 8.8 mm
